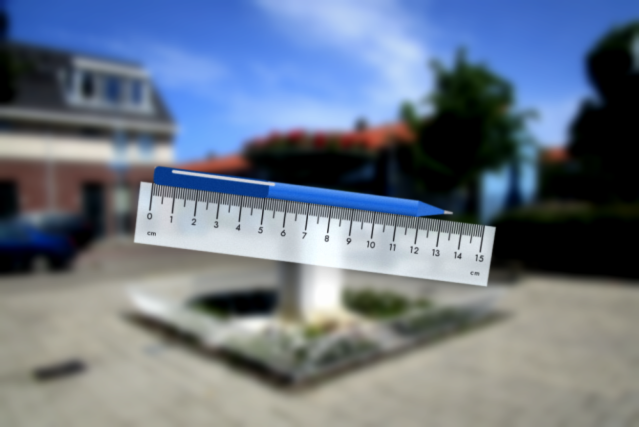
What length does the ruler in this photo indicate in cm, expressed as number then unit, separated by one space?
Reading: 13.5 cm
